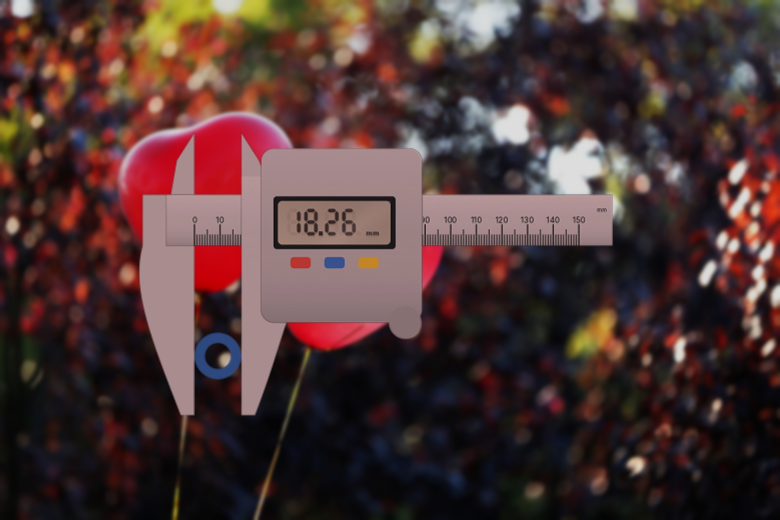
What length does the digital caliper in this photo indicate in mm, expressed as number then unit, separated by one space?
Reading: 18.26 mm
